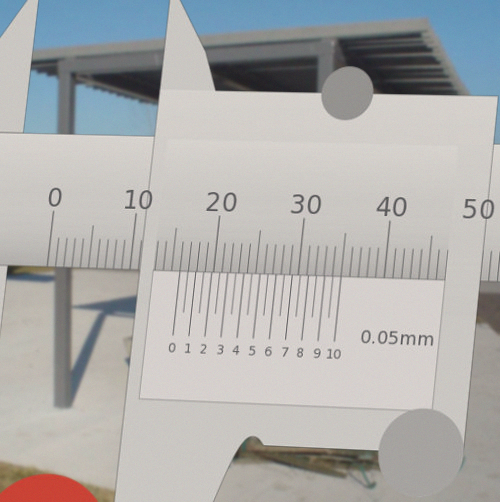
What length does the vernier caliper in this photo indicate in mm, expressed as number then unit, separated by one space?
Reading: 16.0 mm
